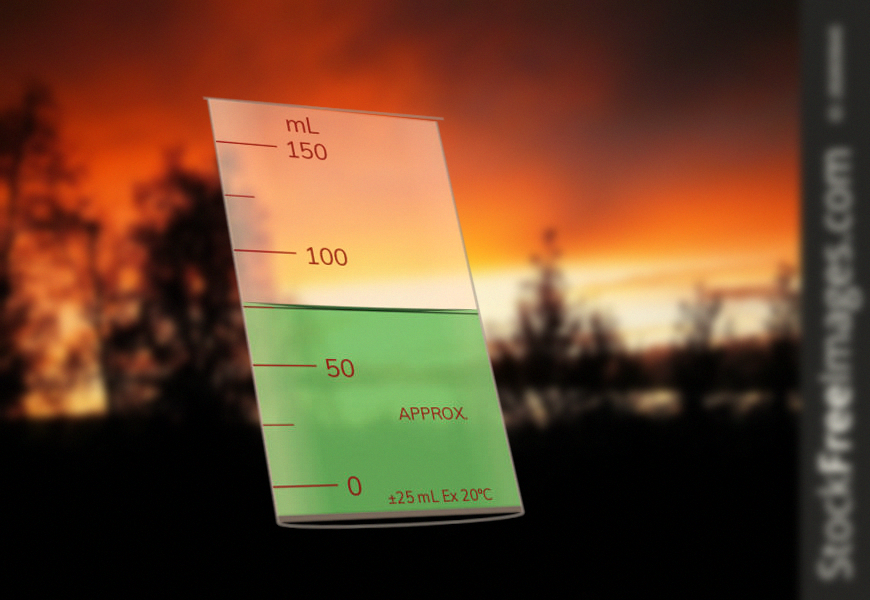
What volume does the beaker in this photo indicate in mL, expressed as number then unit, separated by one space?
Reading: 75 mL
